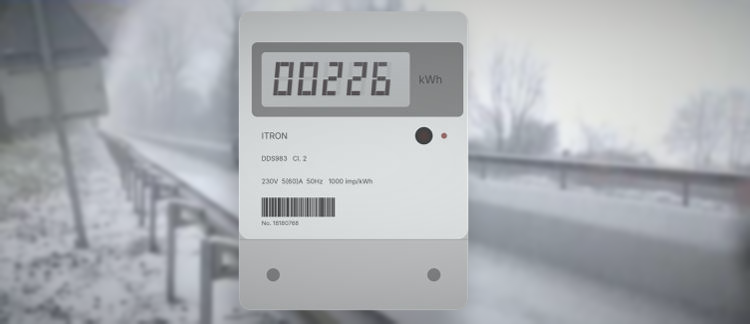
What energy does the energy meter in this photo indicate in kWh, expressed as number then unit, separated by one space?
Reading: 226 kWh
